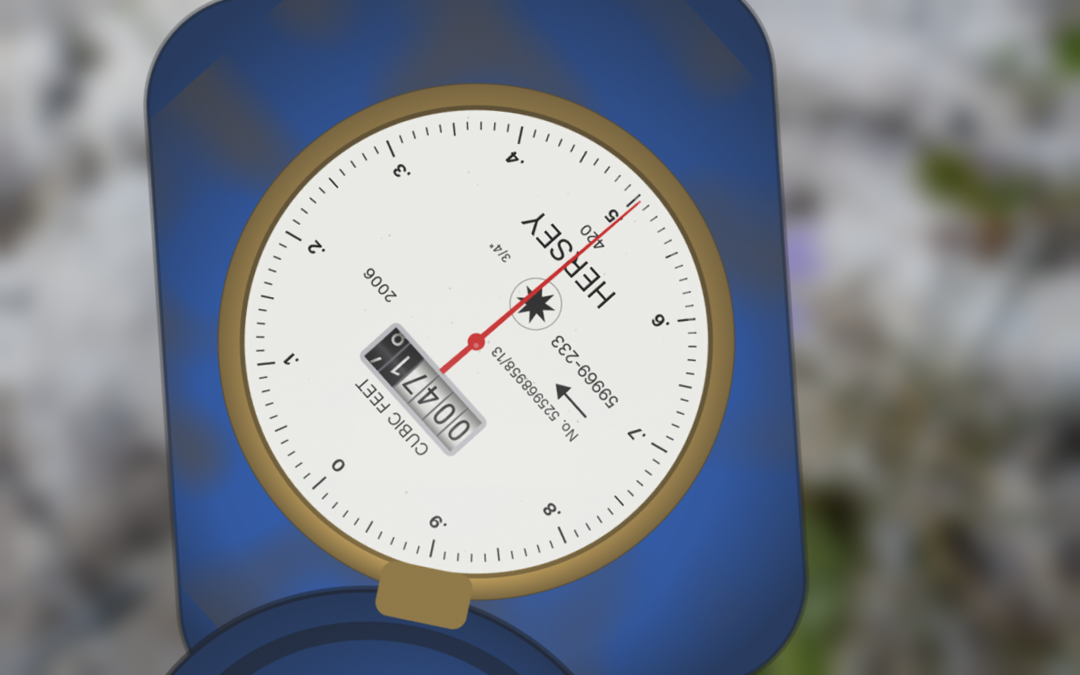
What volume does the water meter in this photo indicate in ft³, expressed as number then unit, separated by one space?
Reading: 4717.50 ft³
